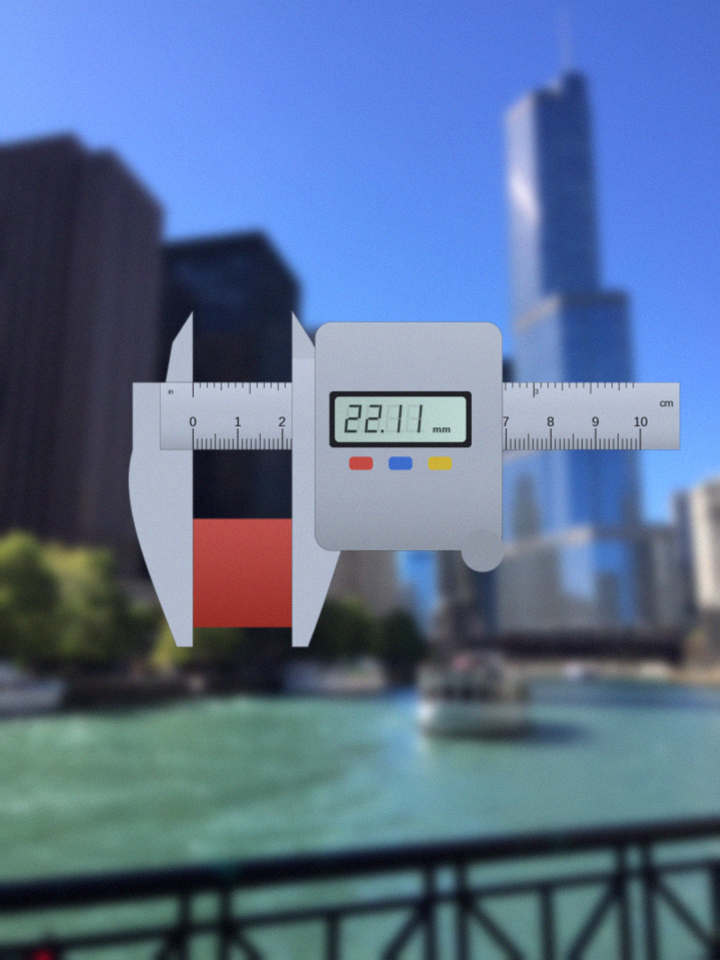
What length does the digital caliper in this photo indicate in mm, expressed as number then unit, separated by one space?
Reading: 22.11 mm
